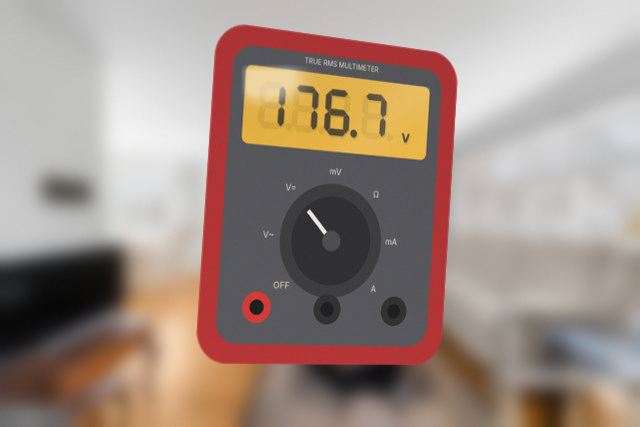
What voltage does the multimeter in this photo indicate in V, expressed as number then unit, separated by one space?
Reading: 176.7 V
